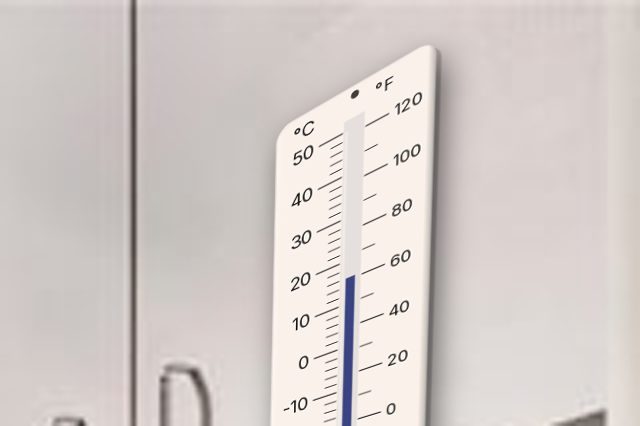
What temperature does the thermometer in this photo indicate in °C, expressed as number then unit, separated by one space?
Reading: 16 °C
